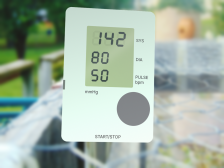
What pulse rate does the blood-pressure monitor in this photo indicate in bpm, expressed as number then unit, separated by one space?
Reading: 50 bpm
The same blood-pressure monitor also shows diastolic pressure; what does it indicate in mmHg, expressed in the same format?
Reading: 80 mmHg
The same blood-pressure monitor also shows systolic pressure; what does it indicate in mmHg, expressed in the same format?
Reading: 142 mmHg
